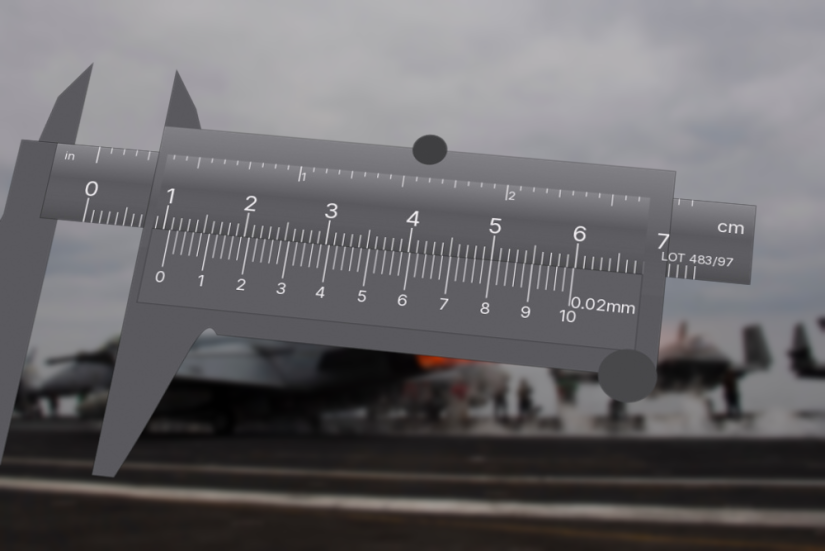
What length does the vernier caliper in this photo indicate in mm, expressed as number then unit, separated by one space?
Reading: 10.8 mm
